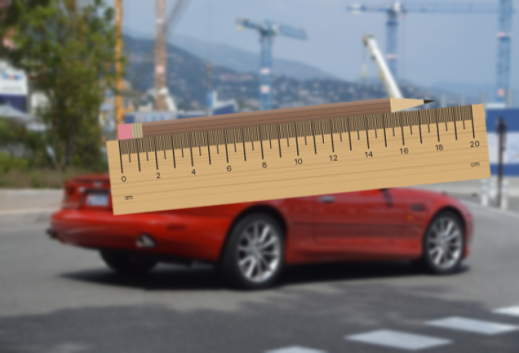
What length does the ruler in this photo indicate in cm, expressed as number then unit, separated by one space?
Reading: 18 cm
